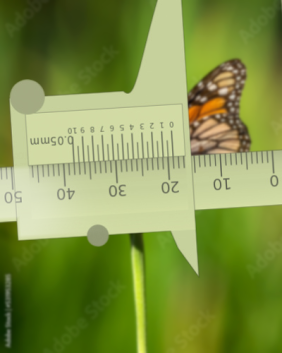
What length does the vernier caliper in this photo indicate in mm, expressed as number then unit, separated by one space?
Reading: 19.0 mm
